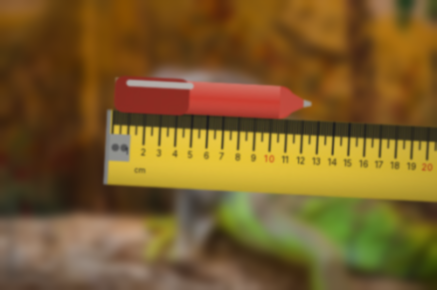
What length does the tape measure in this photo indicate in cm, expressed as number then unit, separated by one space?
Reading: 12.5 cm
